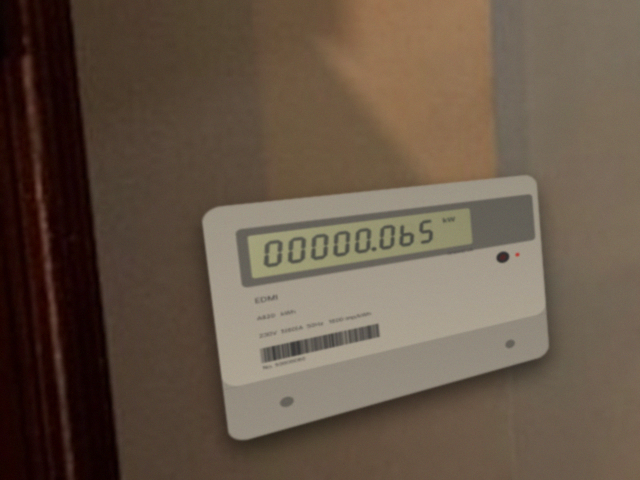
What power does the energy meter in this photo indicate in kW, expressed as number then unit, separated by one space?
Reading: 0.065 kW
